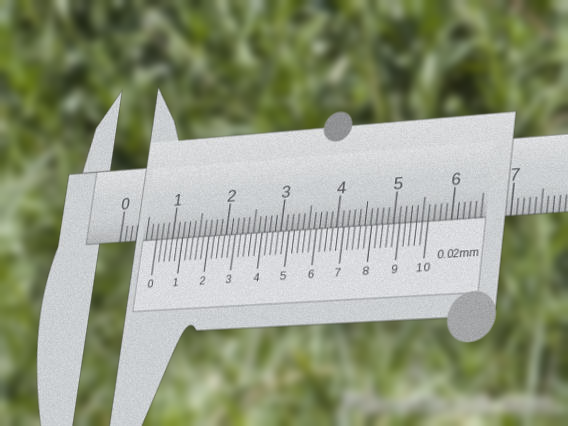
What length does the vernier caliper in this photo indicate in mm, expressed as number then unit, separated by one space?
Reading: 7.0 mm
